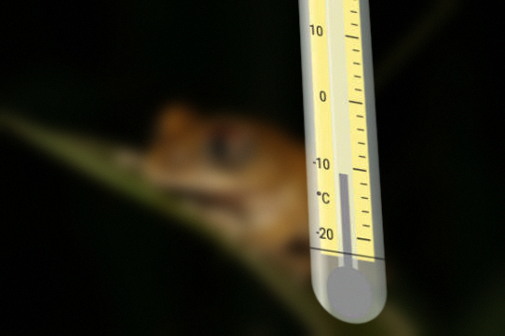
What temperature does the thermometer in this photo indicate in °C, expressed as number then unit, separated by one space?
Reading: -11 °C
